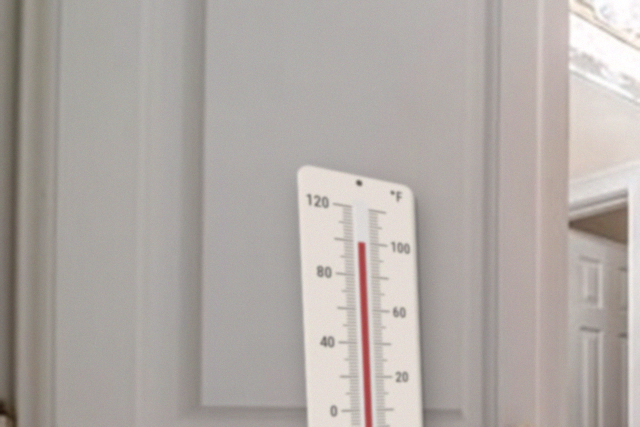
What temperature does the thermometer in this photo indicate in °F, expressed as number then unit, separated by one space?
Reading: 100 °F
